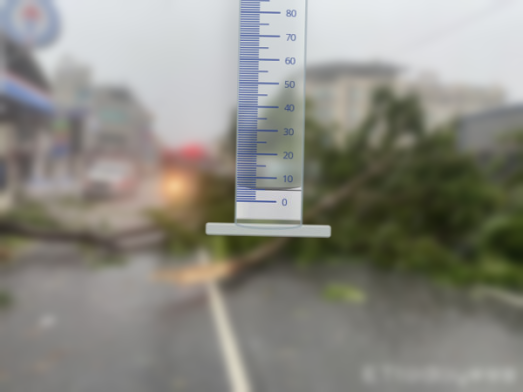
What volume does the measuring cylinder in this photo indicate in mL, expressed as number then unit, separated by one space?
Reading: 5 mL
